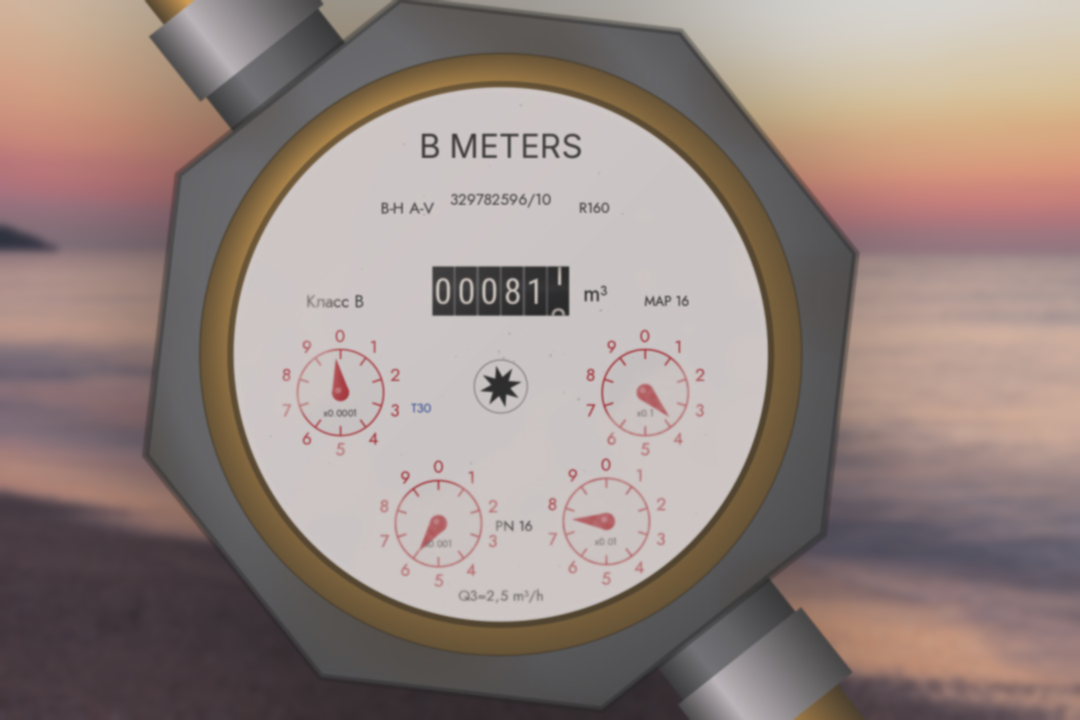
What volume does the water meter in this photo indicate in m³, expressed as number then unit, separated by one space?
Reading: 811.3759 m³
